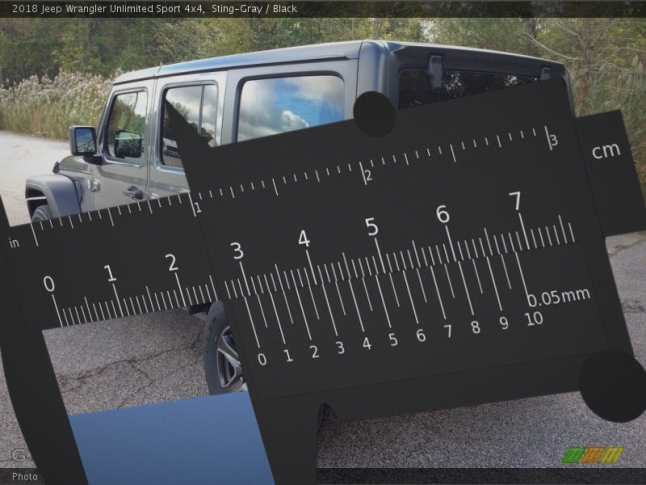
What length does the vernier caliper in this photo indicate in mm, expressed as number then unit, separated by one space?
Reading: 29.2 mm
